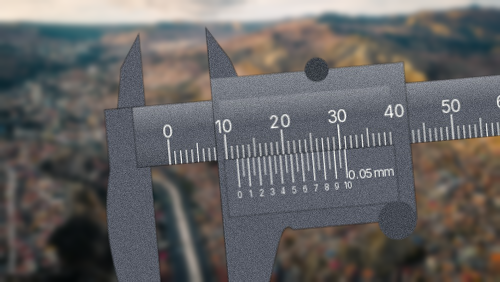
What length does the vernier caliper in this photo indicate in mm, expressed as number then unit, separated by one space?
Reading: 11.8 mm
